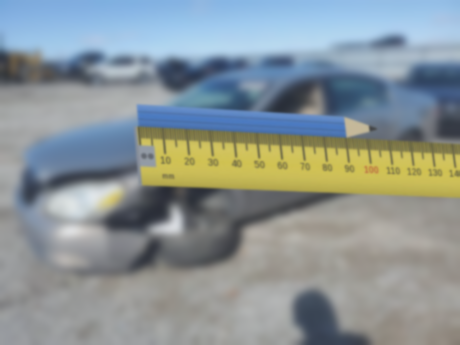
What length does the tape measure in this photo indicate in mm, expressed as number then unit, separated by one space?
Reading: 105 mm
